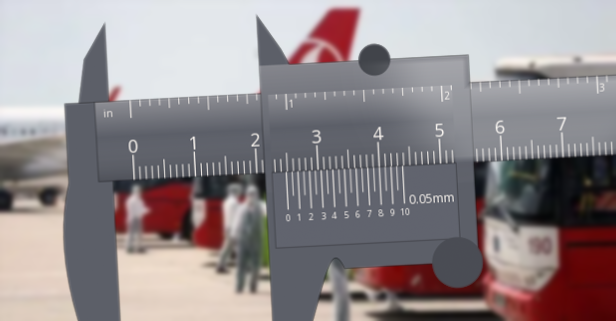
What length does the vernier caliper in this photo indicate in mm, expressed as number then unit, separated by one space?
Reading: 24.8 mm
